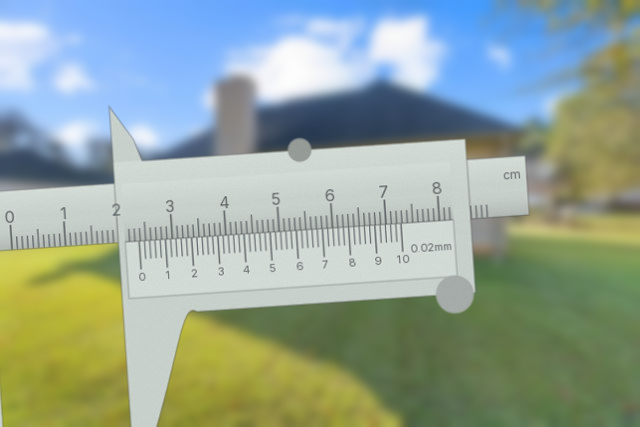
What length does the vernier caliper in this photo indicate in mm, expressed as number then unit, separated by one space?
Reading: 23.8 mm
